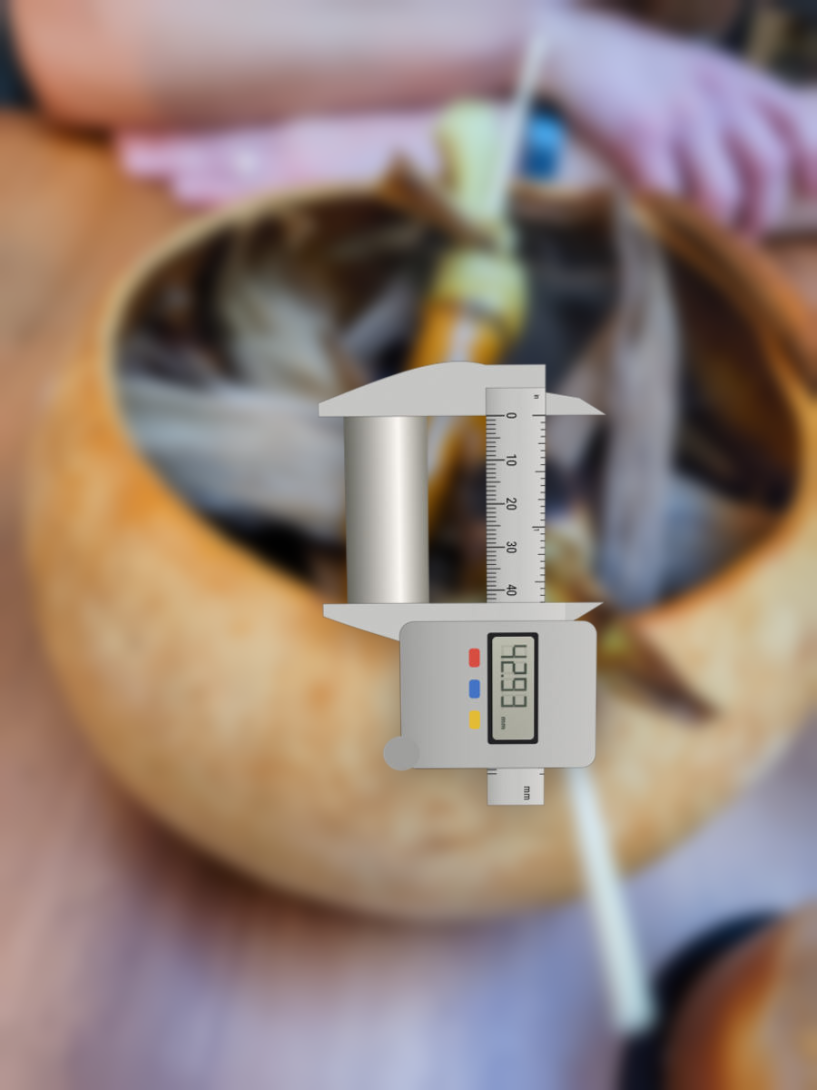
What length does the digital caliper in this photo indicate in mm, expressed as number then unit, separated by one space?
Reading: 42.93 mm
